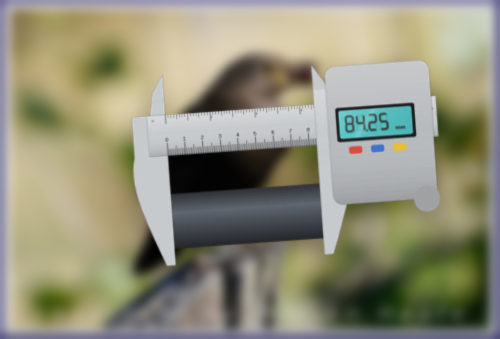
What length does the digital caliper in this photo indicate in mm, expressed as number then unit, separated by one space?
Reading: 84.25 mm
